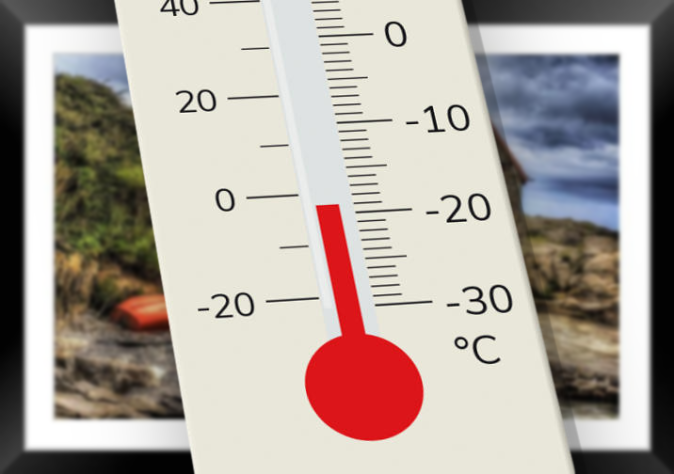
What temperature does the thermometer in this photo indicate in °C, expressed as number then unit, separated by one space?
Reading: -19 °C
